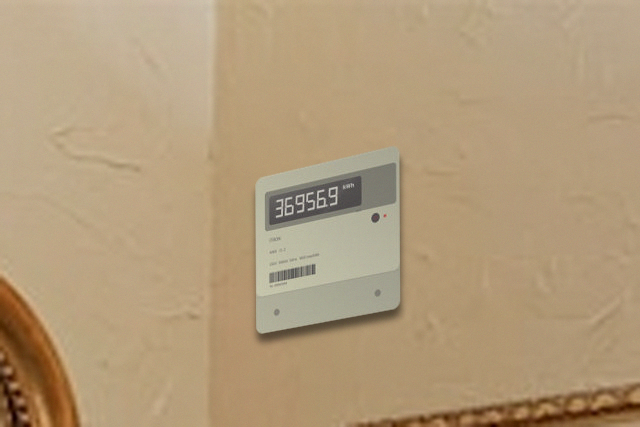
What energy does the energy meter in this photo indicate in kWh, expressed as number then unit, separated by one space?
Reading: 36956.9 kWh
